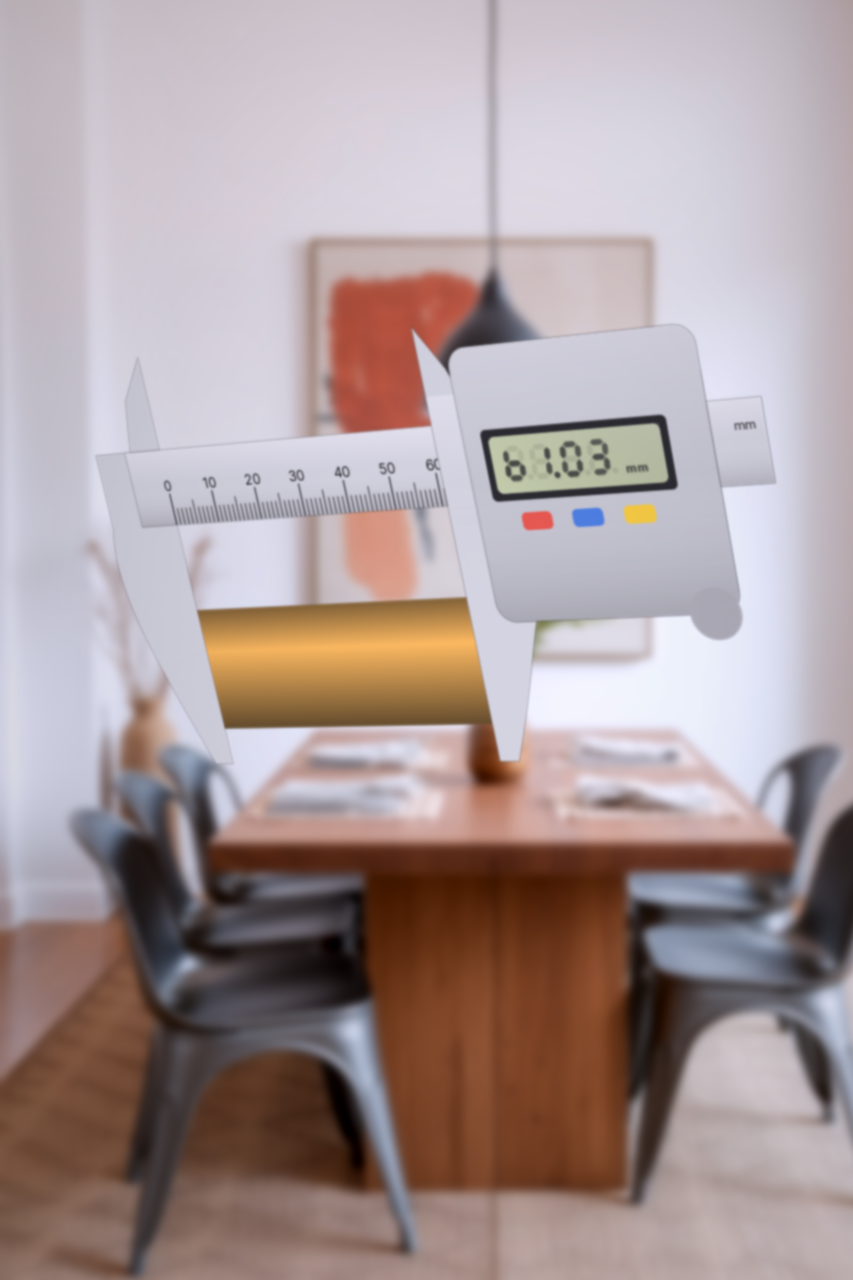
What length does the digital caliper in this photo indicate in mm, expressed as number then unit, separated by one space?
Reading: 61.03 mm
